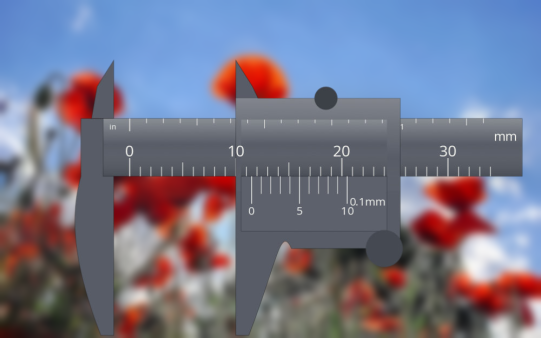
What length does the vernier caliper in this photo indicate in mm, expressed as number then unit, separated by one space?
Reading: 11.5 mm
